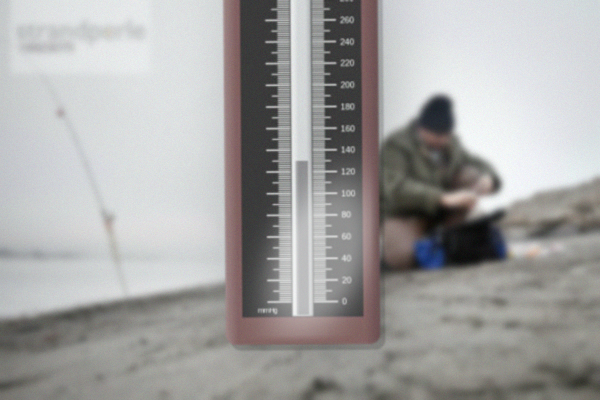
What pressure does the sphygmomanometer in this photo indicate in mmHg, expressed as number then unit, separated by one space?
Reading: 130 mmHg
